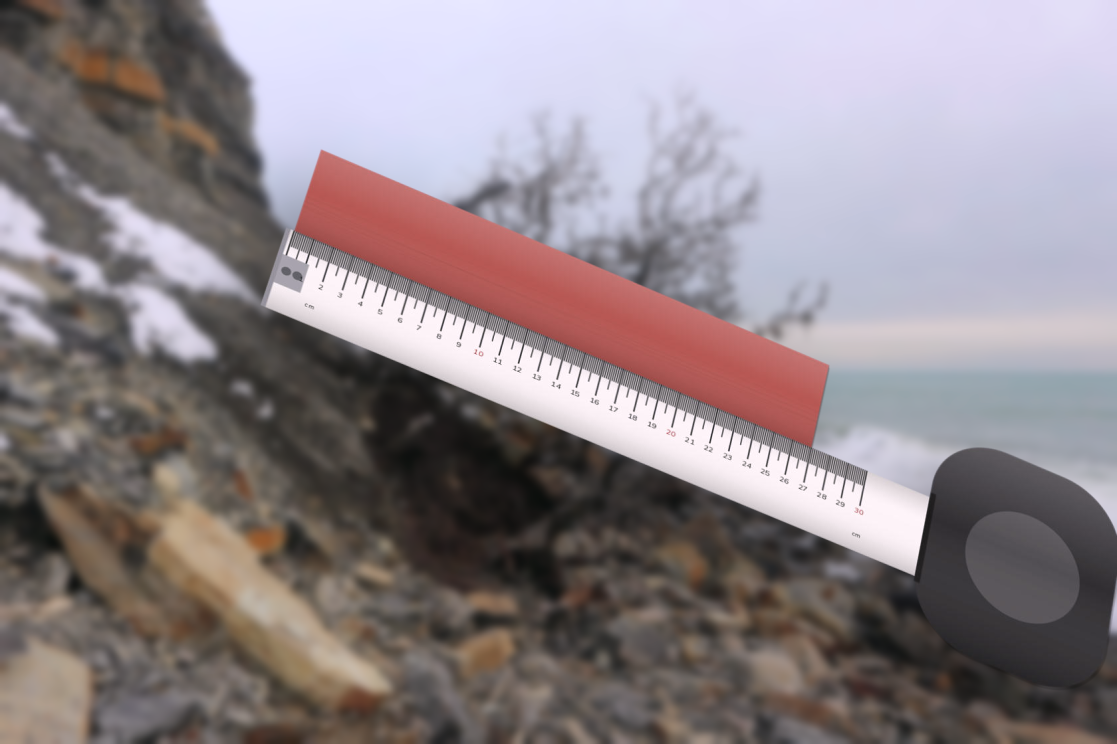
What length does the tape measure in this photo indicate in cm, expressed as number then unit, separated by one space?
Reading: 27 cm
